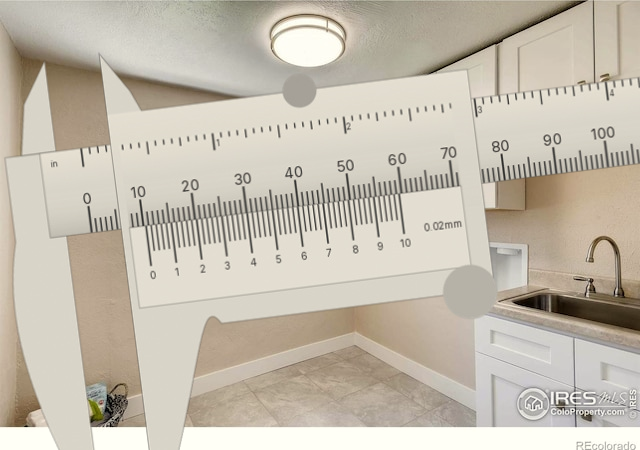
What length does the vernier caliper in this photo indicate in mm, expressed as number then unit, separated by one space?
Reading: 10.5 mm
